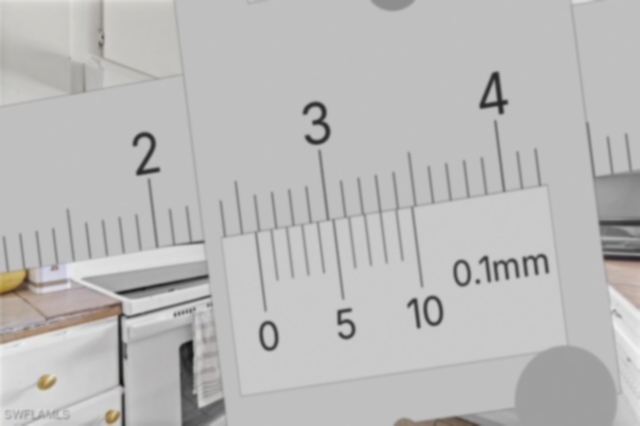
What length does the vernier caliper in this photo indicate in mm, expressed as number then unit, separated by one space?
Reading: 25.8 mm
